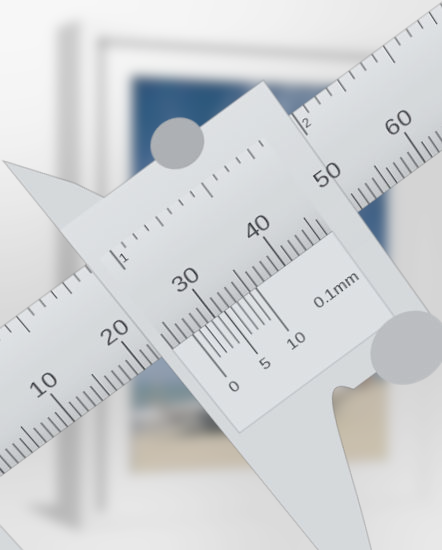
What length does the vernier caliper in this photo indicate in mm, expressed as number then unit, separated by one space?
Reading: 26.8 mm
